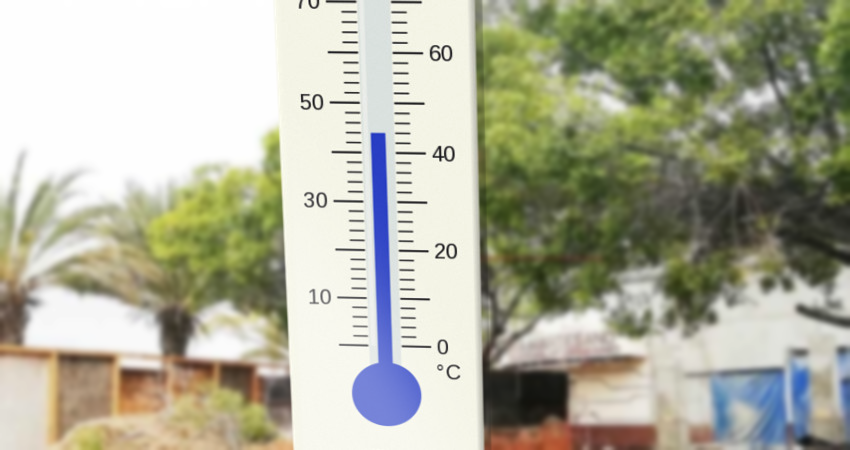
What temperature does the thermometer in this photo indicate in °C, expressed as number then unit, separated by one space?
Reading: 44 °C
